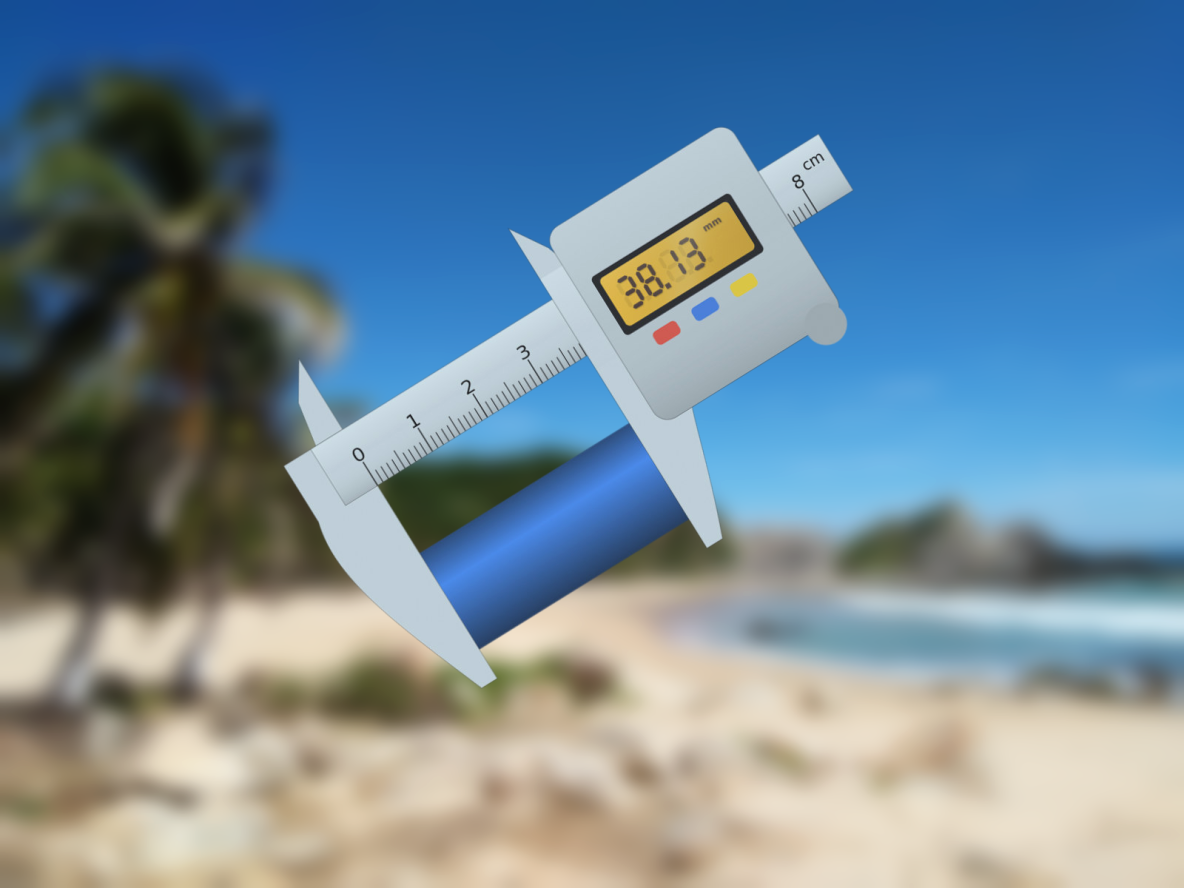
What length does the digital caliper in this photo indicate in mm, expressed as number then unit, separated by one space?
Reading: 38.13 mm
